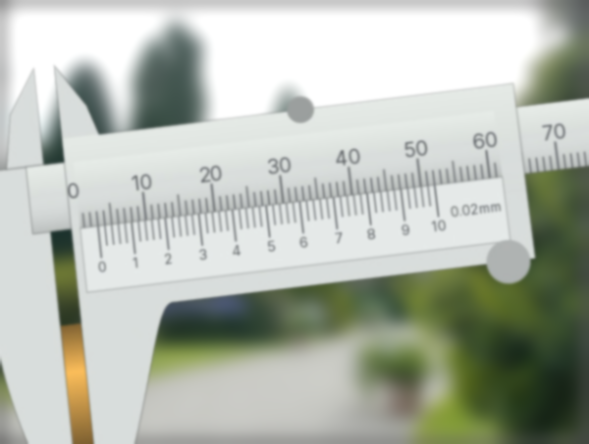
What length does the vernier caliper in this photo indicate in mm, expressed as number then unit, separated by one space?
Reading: 3.0 mm
